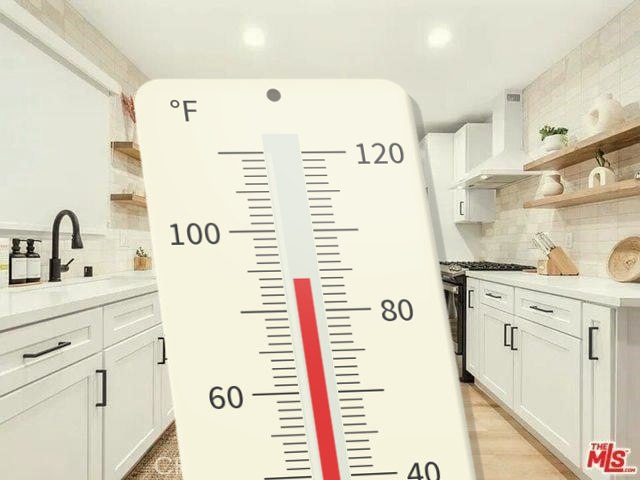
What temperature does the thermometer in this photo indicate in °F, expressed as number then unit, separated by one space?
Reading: 88 °F
